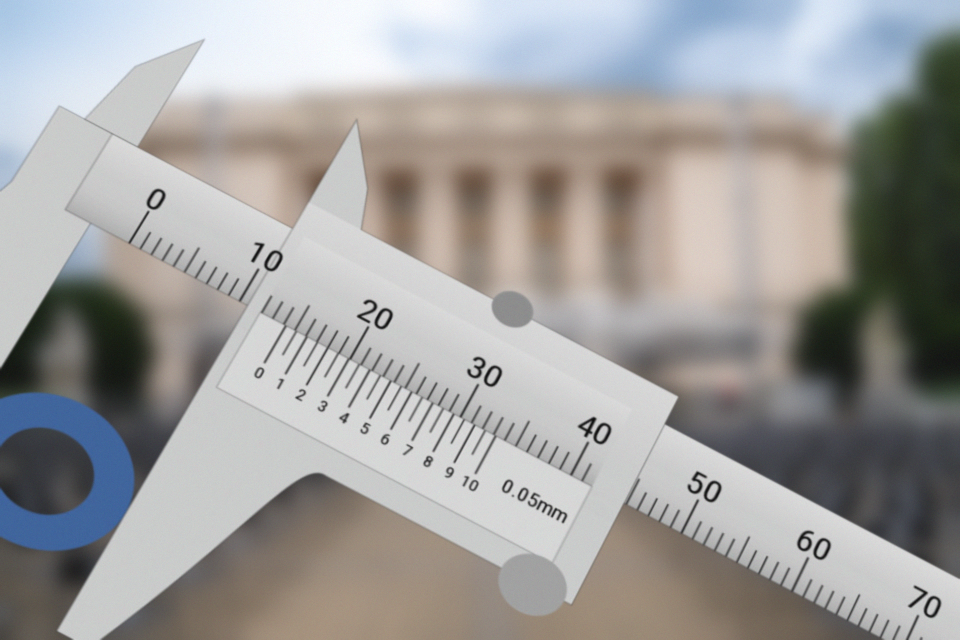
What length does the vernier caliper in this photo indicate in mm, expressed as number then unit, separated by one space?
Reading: 14.2 mm
